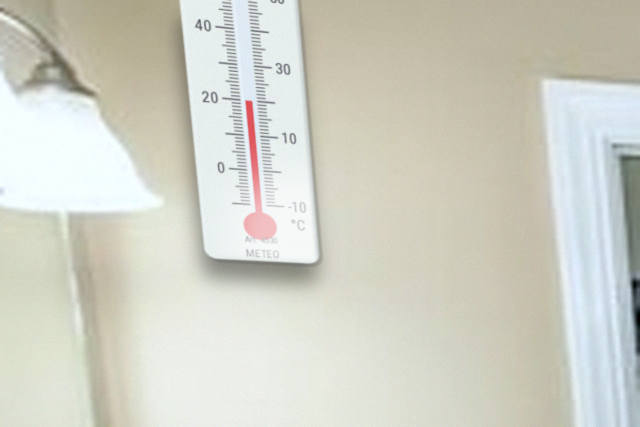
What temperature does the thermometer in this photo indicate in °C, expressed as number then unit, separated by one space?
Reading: 20 °C
